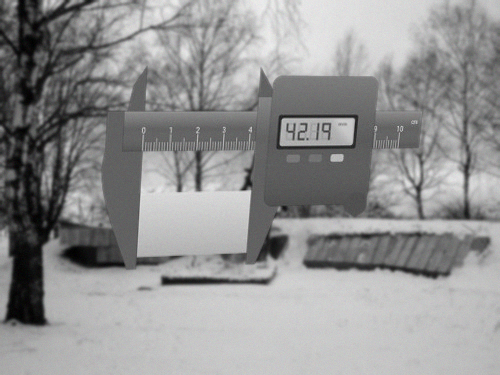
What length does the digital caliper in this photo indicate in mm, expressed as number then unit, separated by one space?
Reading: 42.19 mm
